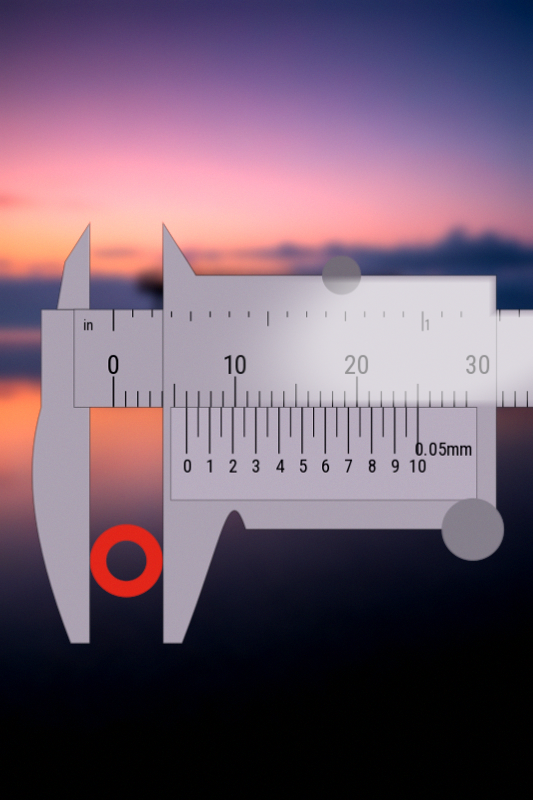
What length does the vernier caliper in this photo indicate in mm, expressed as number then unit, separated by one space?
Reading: 6.0 mm
